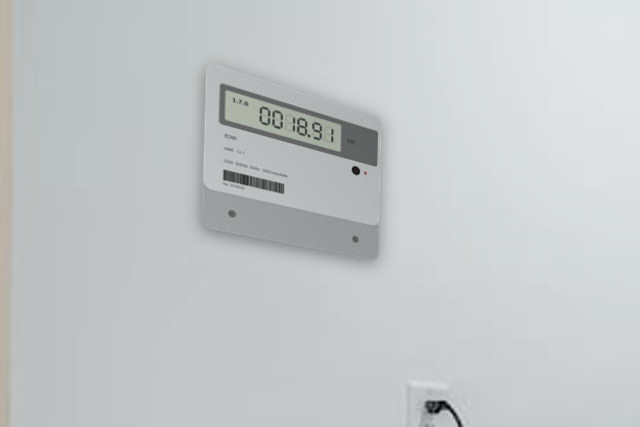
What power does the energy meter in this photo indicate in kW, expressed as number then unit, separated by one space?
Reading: 18.91 kW
